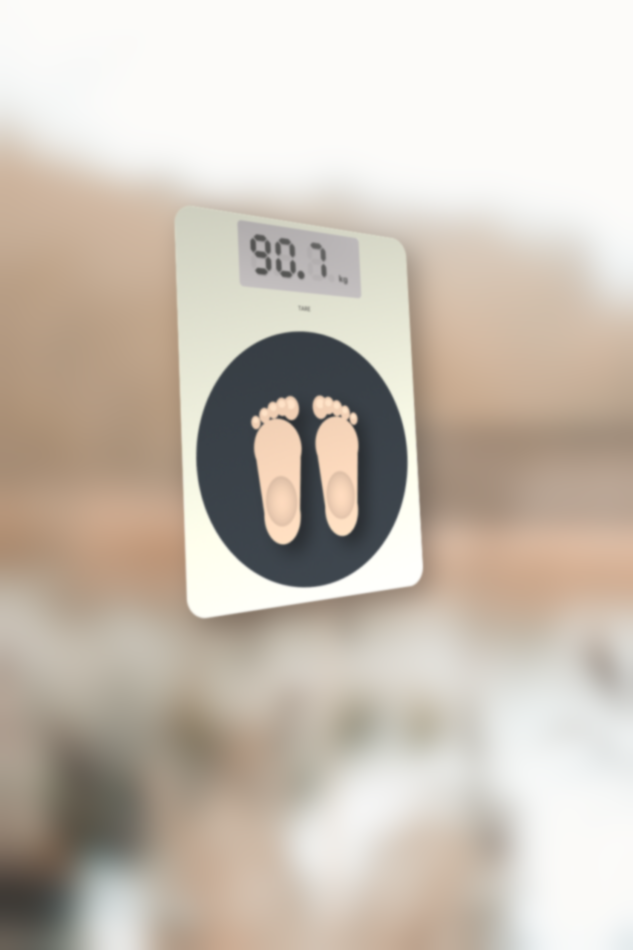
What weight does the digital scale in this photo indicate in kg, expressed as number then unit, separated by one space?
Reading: 90.7 kg
